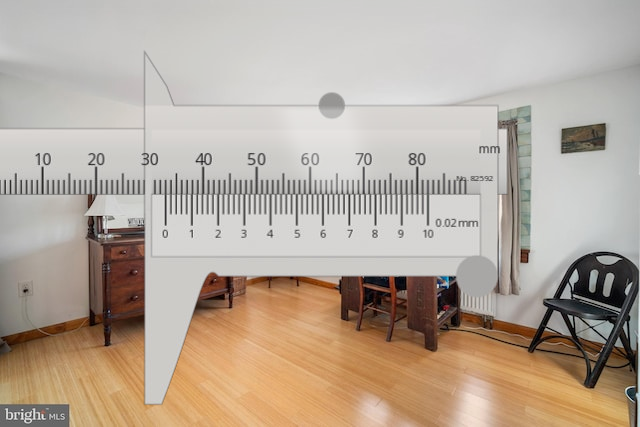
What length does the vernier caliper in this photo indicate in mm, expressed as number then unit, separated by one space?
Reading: 33.0 mm
